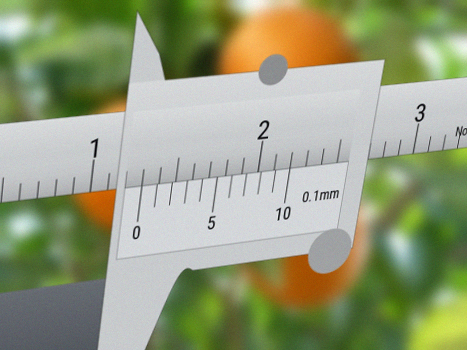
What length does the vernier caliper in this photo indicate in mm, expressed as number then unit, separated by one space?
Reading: 13.0 mm
